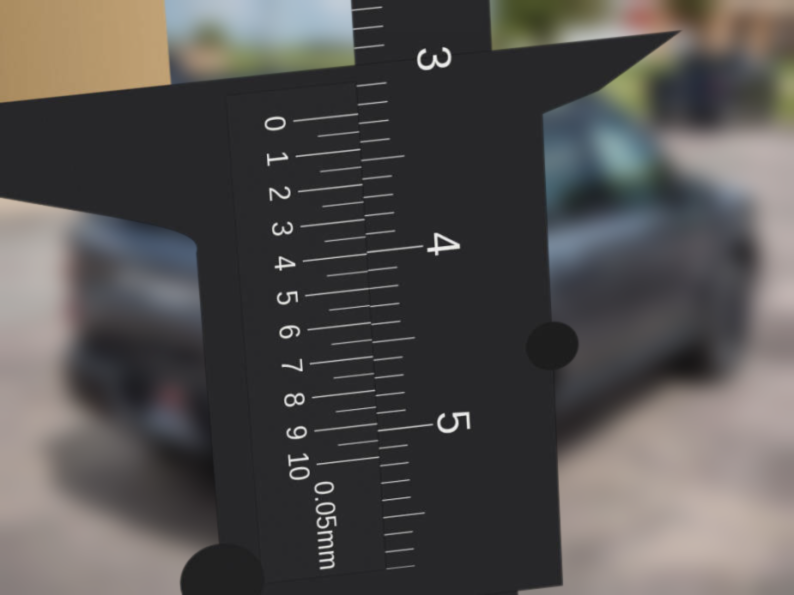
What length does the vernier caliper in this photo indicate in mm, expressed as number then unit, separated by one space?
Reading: 32.5 mm
